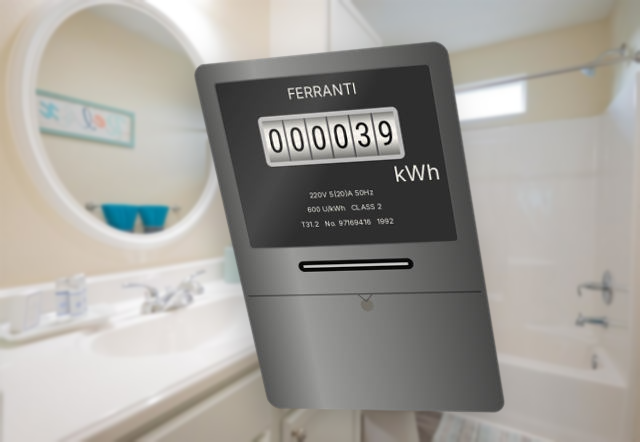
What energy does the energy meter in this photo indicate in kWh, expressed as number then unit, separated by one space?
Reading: 39 kWh
